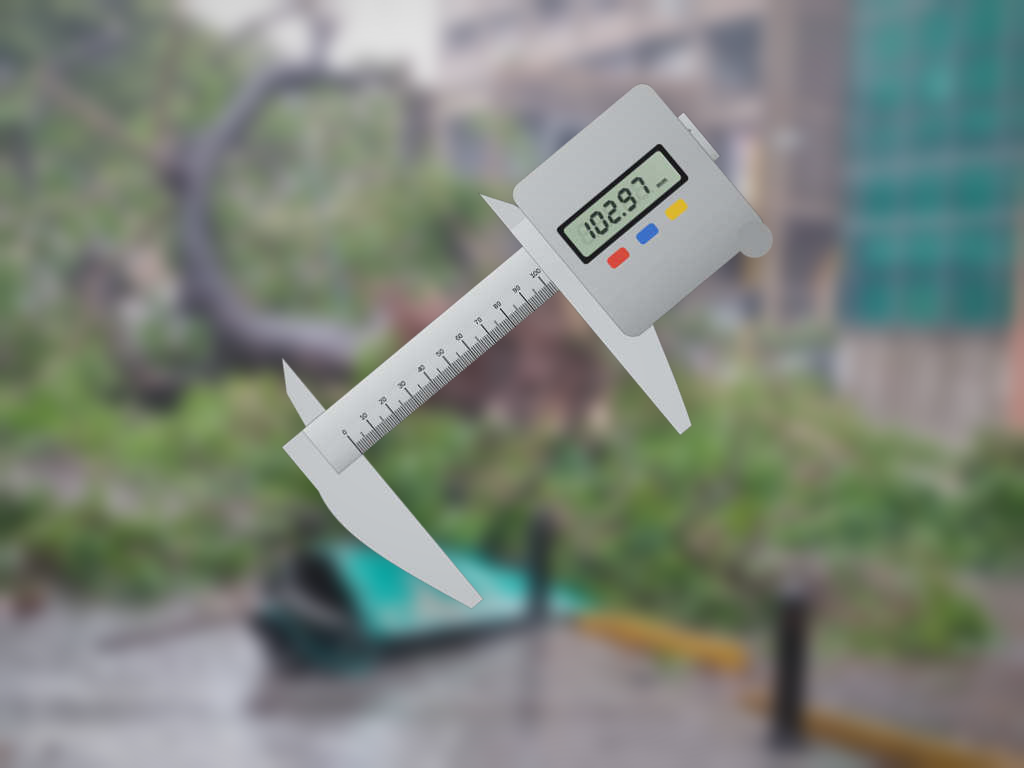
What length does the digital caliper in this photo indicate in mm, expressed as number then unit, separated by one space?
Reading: 102.97 mm
